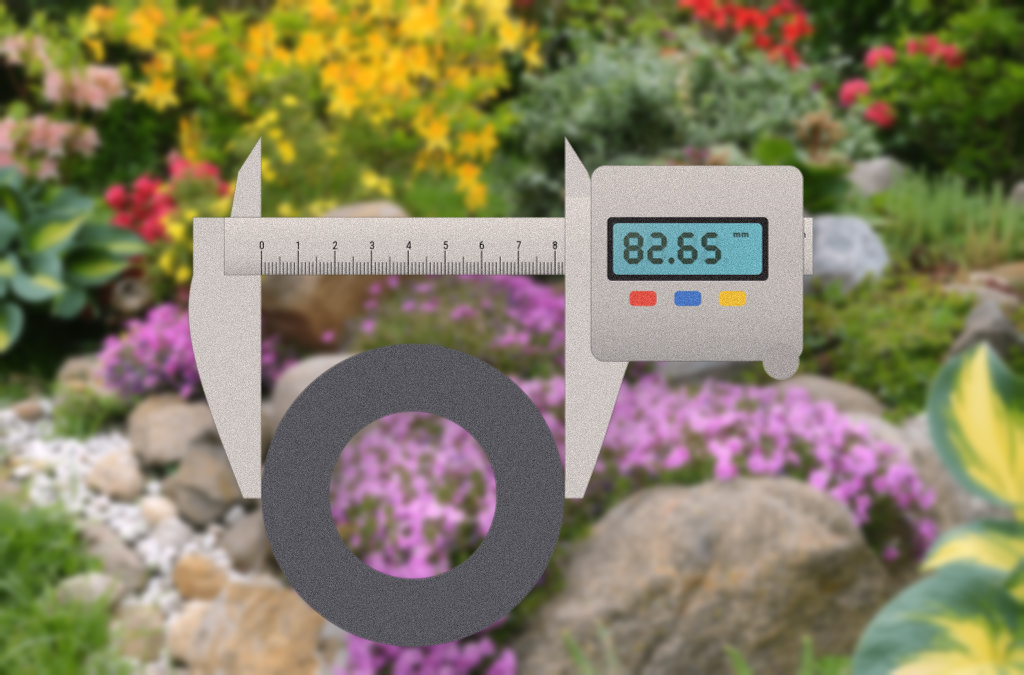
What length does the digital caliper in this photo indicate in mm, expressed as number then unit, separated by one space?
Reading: 82.65 mm
